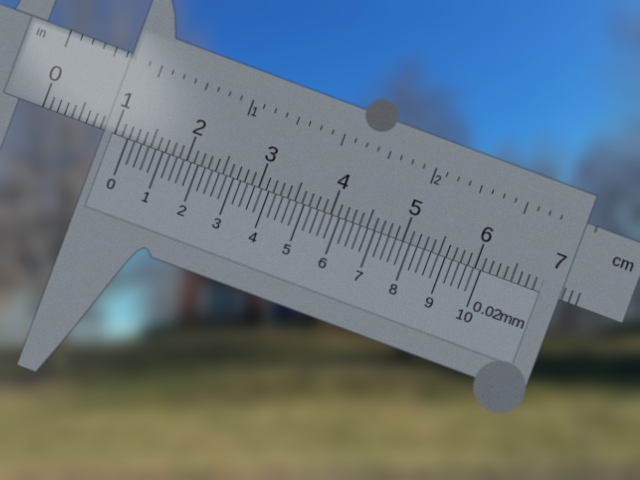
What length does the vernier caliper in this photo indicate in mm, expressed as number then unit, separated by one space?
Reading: 11.8 mm
